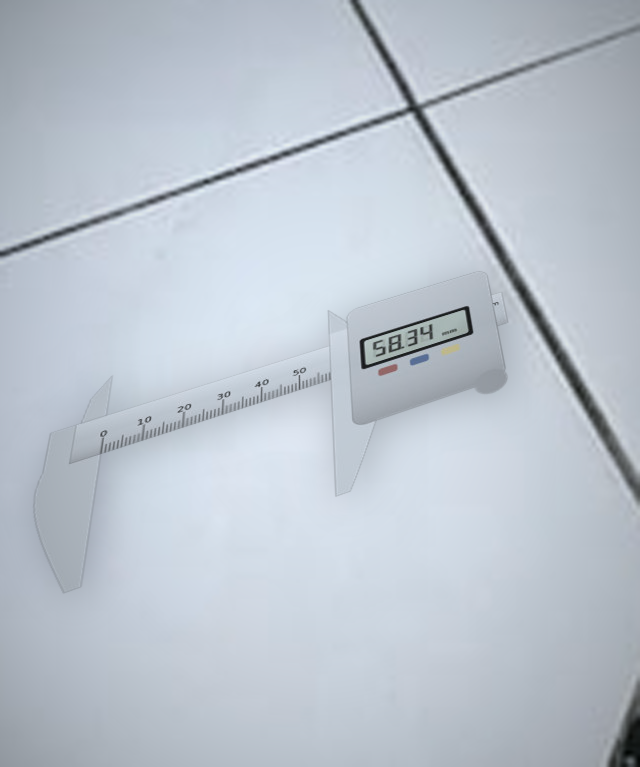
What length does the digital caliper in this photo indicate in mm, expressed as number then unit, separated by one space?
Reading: 58.34 mm
